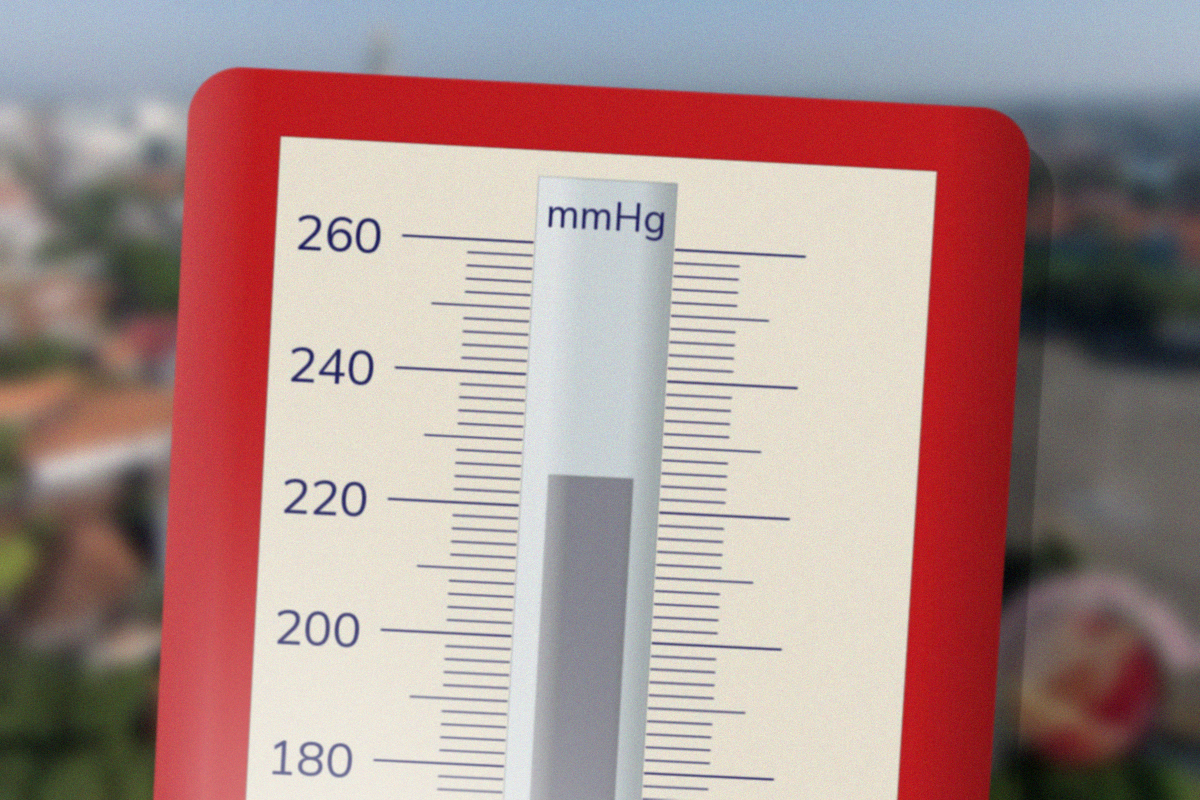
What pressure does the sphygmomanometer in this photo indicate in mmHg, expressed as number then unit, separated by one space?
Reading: 225 mmHg
